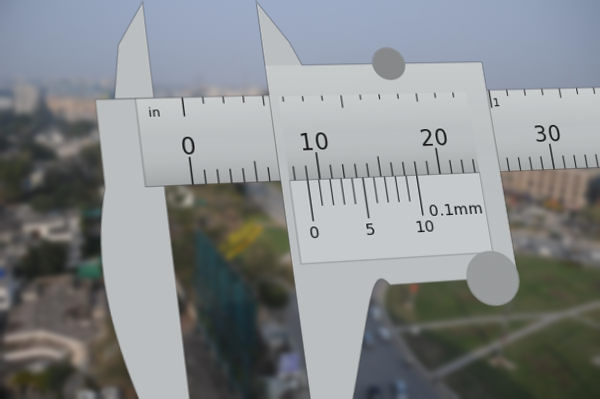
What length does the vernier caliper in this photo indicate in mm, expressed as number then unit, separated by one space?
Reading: 9.0 mm
